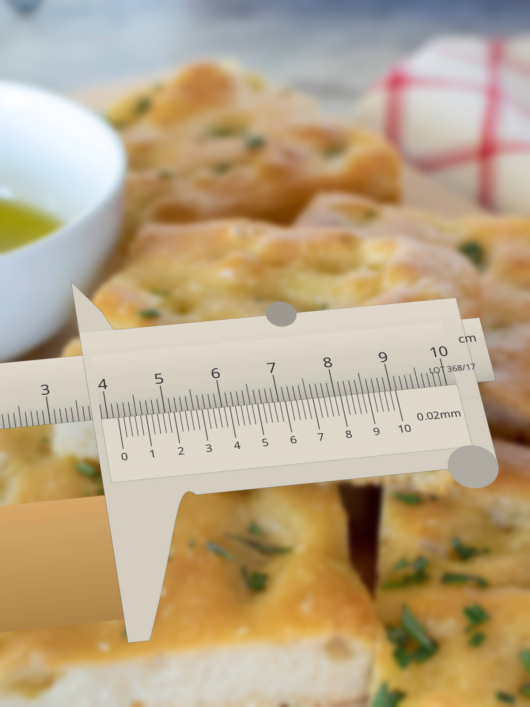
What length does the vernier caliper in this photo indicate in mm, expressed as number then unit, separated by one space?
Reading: 41.8 mm
